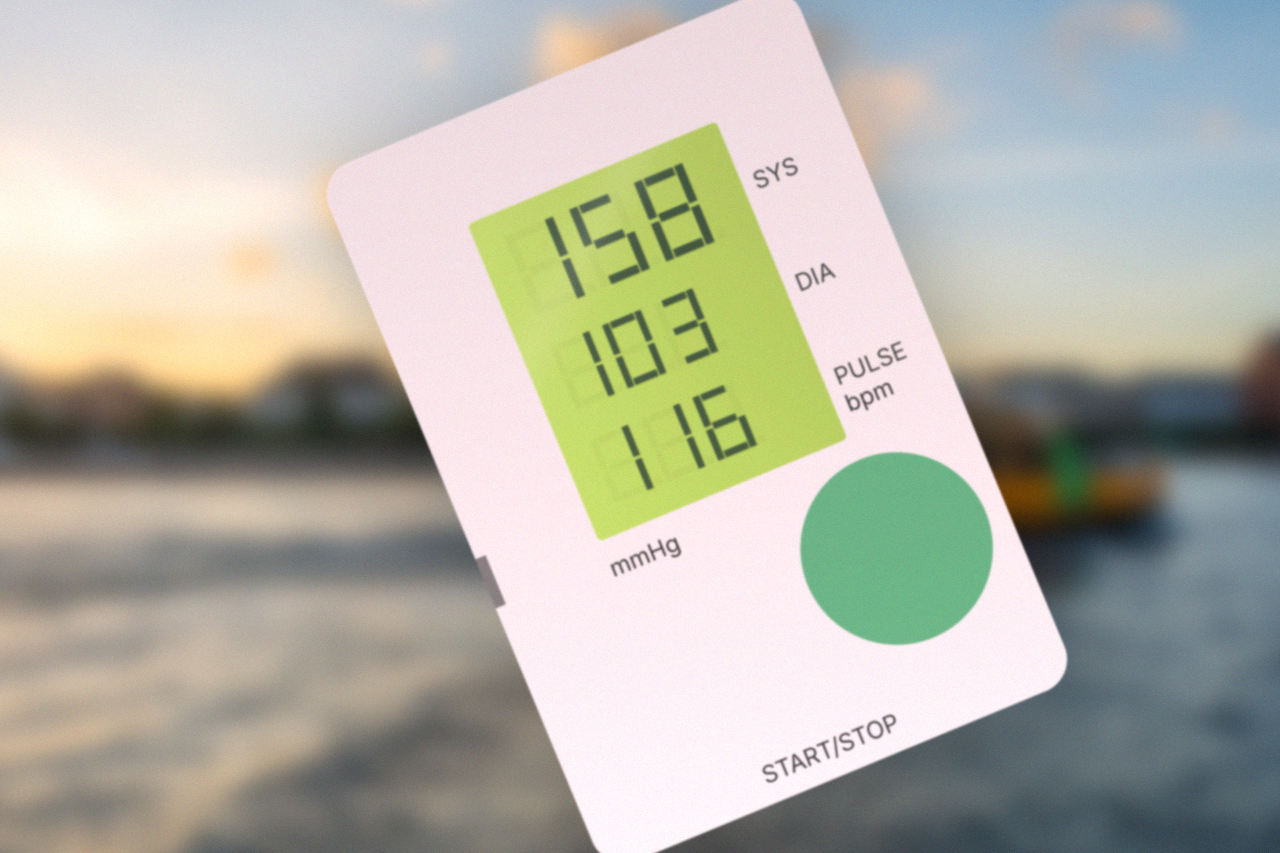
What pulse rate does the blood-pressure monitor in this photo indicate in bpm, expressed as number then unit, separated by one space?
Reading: 116 bpm
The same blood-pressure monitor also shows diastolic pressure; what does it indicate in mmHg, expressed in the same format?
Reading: 103 mmHg
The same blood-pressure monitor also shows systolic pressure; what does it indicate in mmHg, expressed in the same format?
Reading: 158 mmHg
